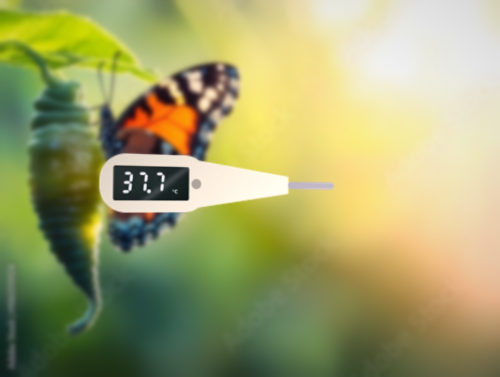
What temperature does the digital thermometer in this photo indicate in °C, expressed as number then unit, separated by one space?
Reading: 37.7 °C
